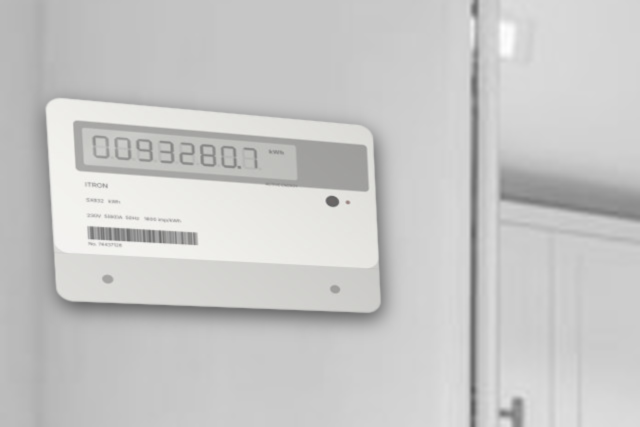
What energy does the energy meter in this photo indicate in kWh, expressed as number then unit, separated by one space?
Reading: 93280.7 kWh
